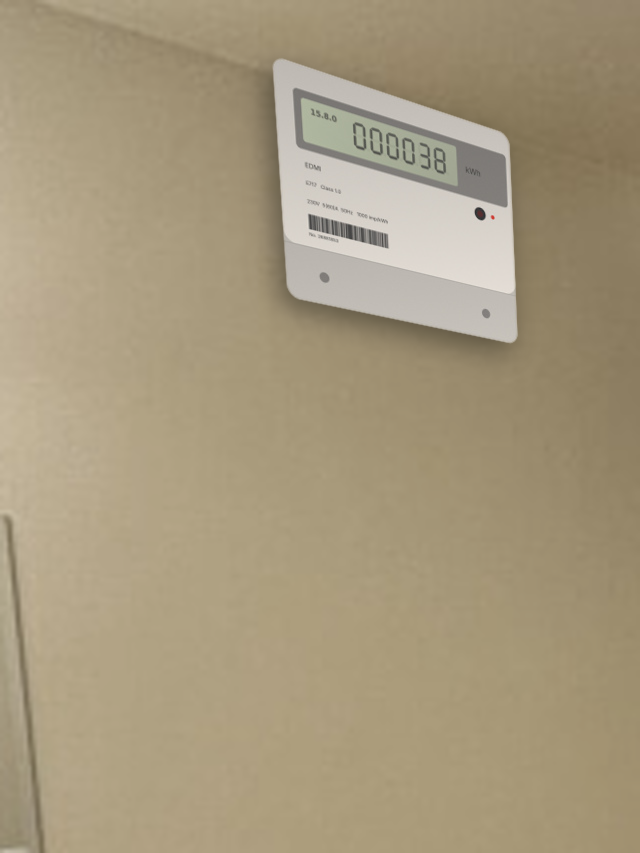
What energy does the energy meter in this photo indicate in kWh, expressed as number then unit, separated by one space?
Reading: 38 kWh
